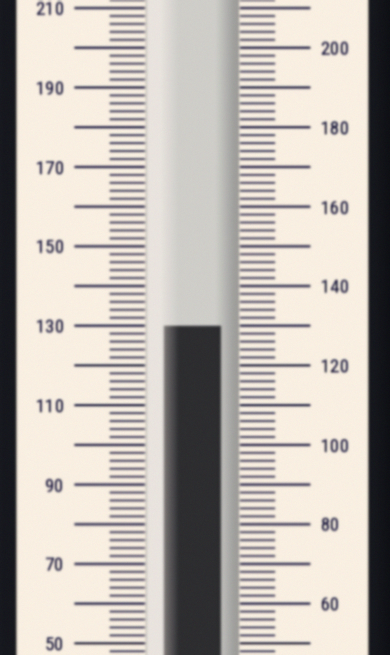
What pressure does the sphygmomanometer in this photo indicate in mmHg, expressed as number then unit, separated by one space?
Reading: 130 mmHg
